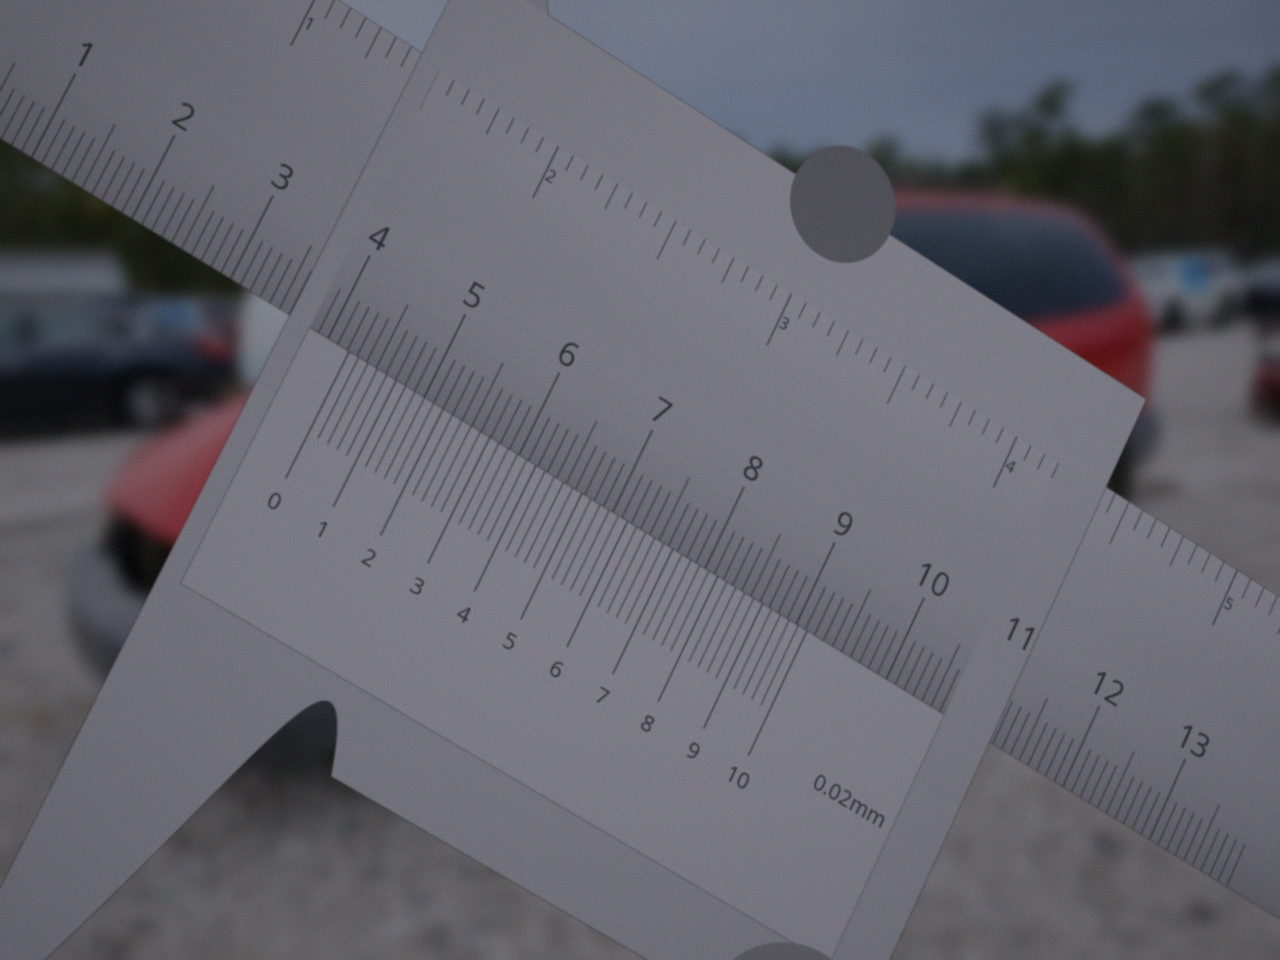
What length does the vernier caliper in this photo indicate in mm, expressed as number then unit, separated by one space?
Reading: 42.2 mm
